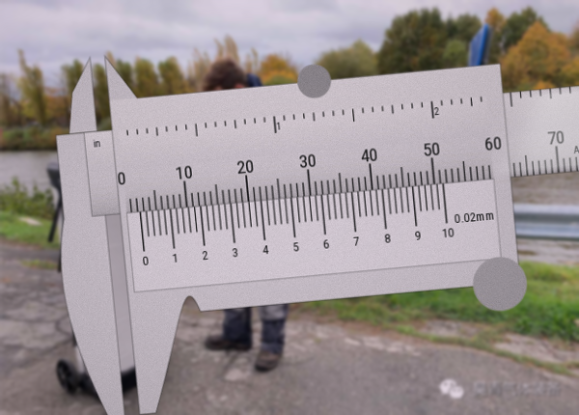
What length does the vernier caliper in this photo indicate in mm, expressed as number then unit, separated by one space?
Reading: 2.4 mm
